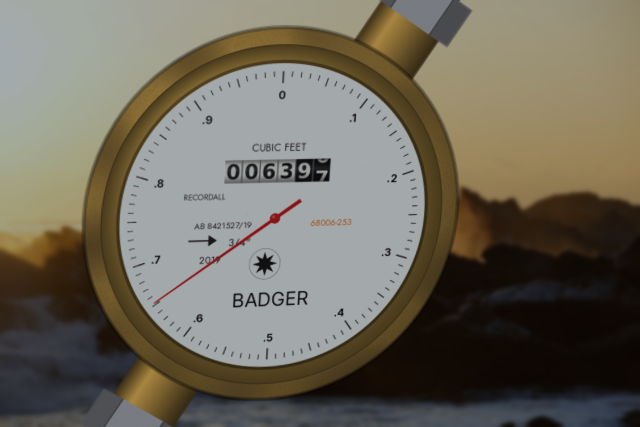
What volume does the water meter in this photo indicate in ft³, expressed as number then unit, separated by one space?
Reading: 6396.65 ft³
